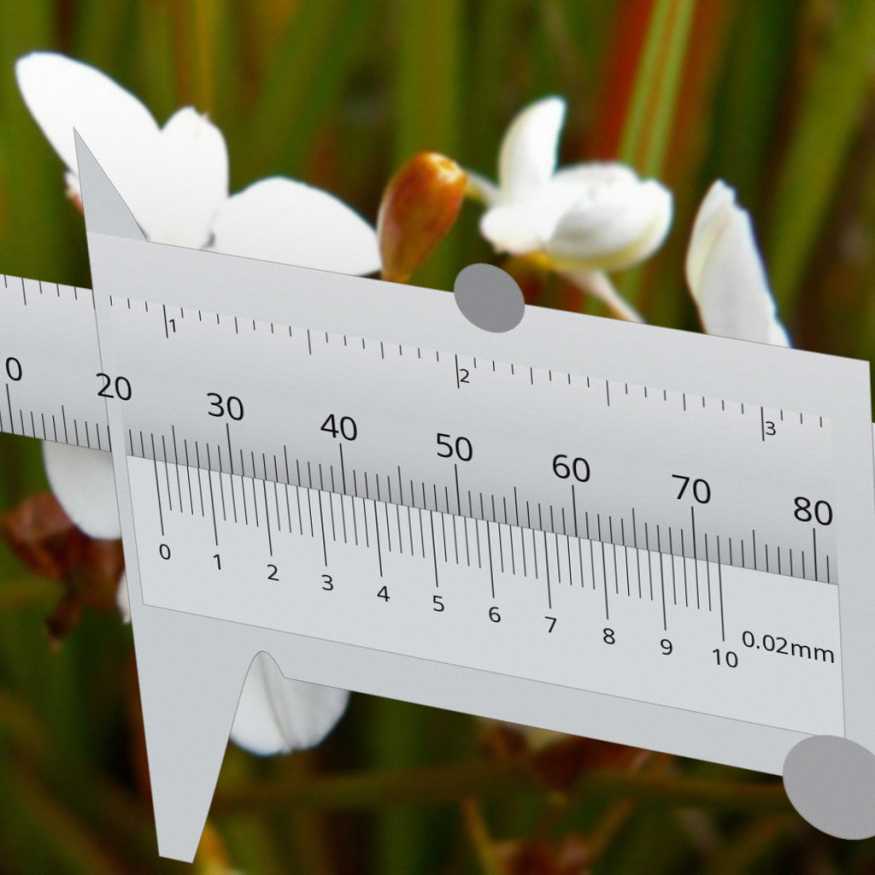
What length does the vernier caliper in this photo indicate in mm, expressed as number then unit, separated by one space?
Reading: 23.0 mm
